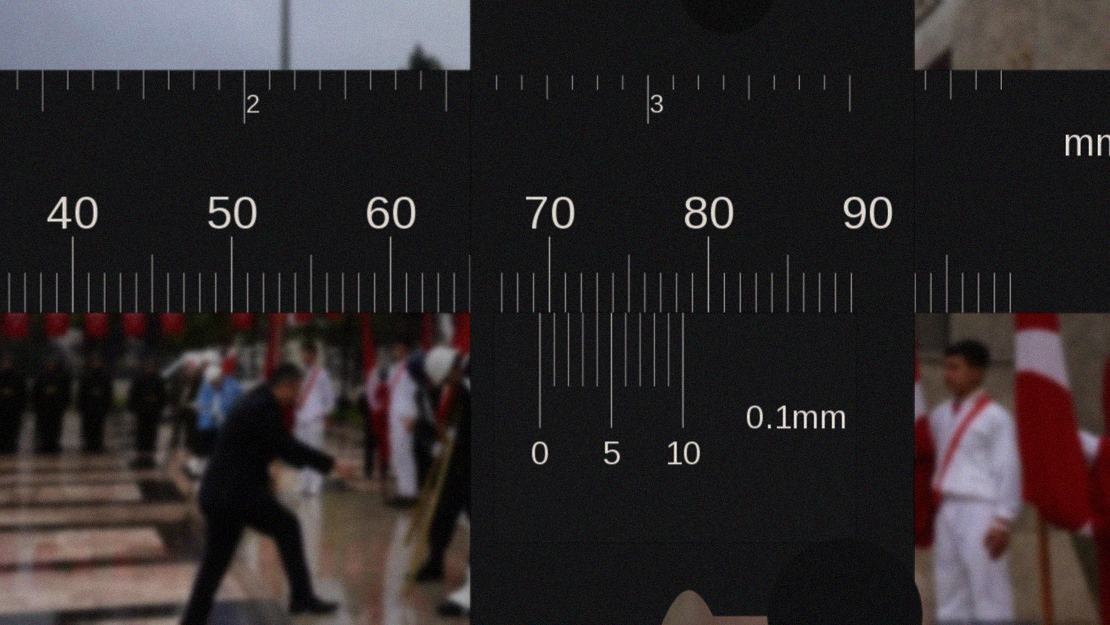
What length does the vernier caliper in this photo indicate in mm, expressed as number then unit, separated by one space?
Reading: 69.4 mm
